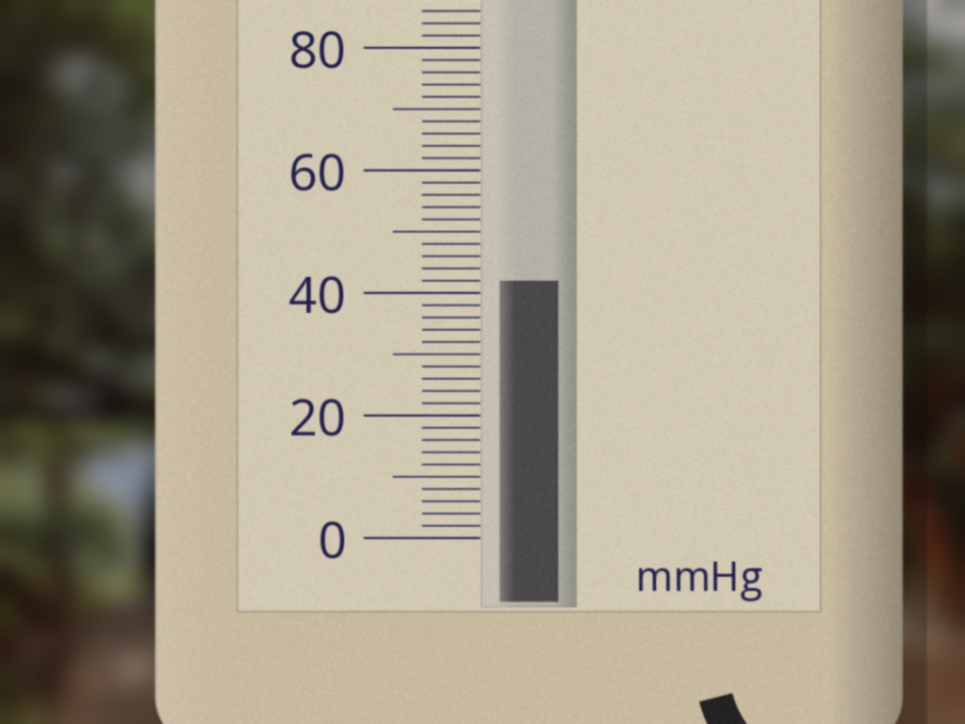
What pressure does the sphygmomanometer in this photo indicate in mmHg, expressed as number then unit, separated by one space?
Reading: 42 mmHg
